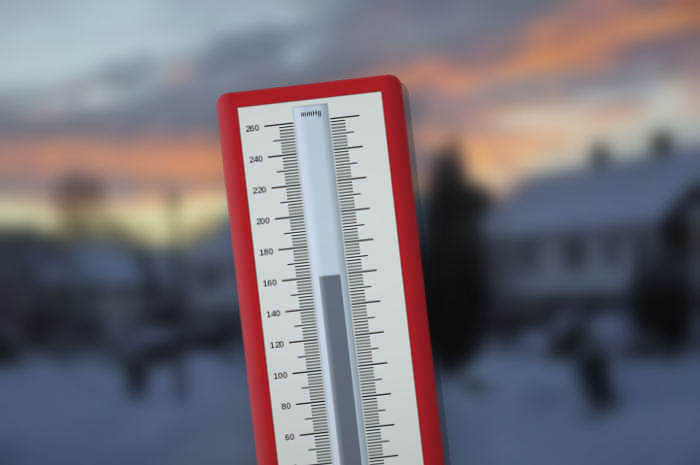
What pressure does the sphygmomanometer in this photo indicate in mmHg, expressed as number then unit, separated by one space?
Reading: 160 mmHg
